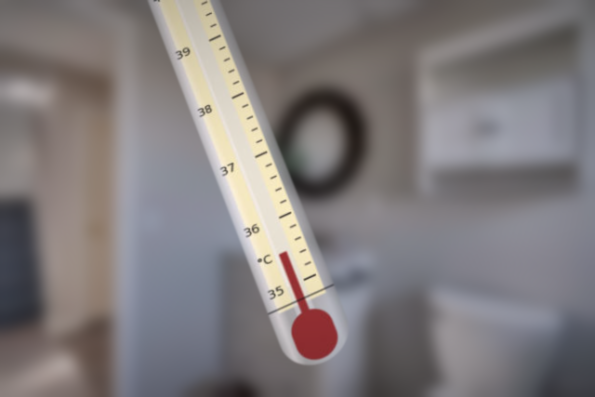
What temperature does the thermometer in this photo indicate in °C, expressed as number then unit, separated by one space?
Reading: 35.5 °C
